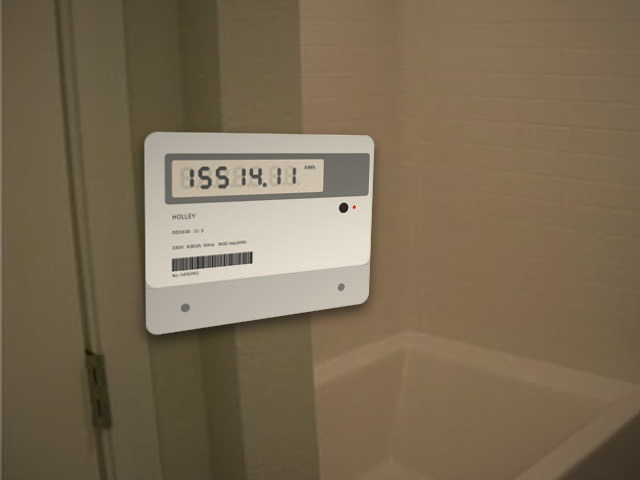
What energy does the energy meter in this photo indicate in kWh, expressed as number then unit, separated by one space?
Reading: 15514.11 kWh
